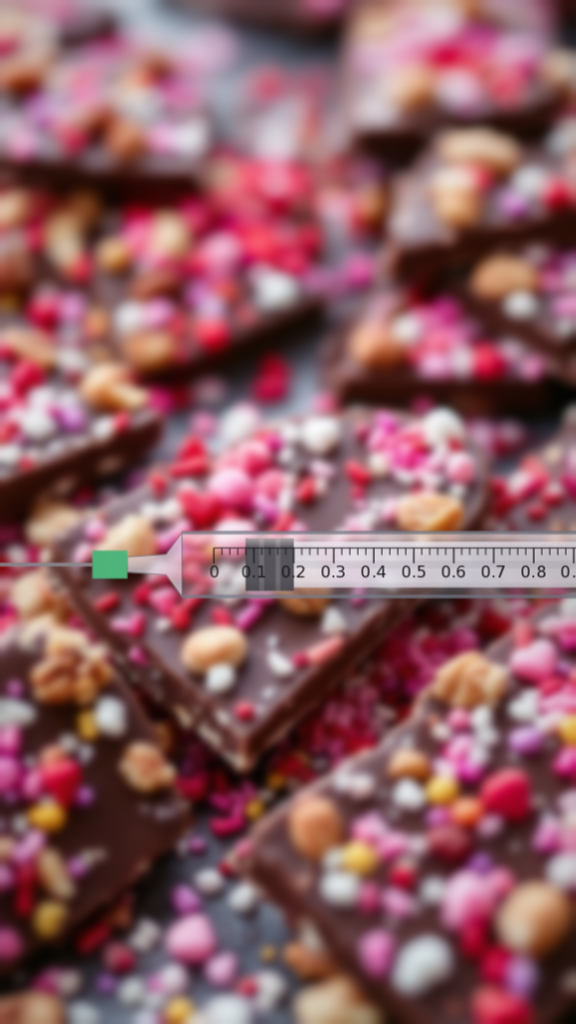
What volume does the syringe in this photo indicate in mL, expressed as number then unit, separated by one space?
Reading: 0.08 mL
